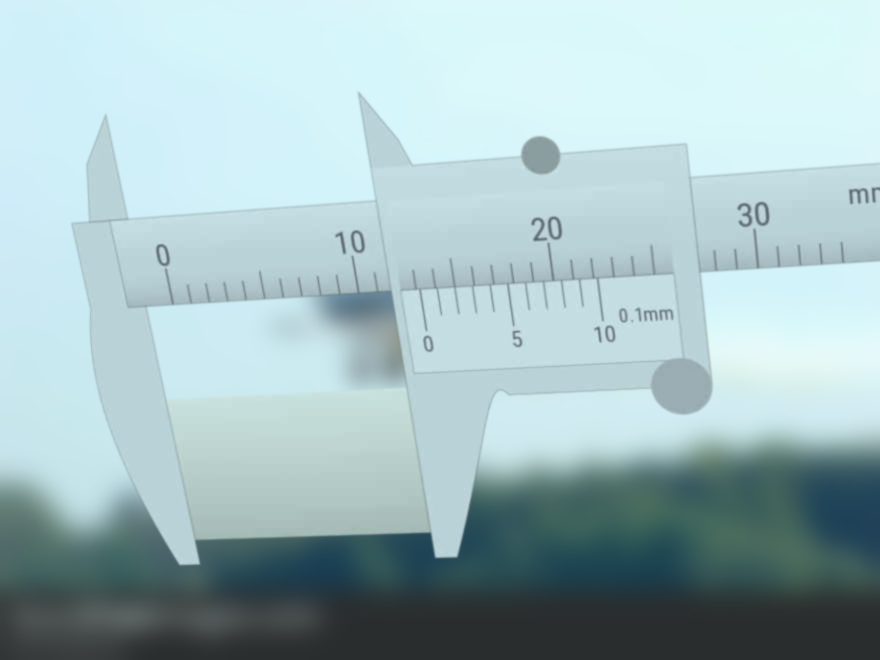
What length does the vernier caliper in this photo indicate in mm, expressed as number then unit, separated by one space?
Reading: 13.2 mm
